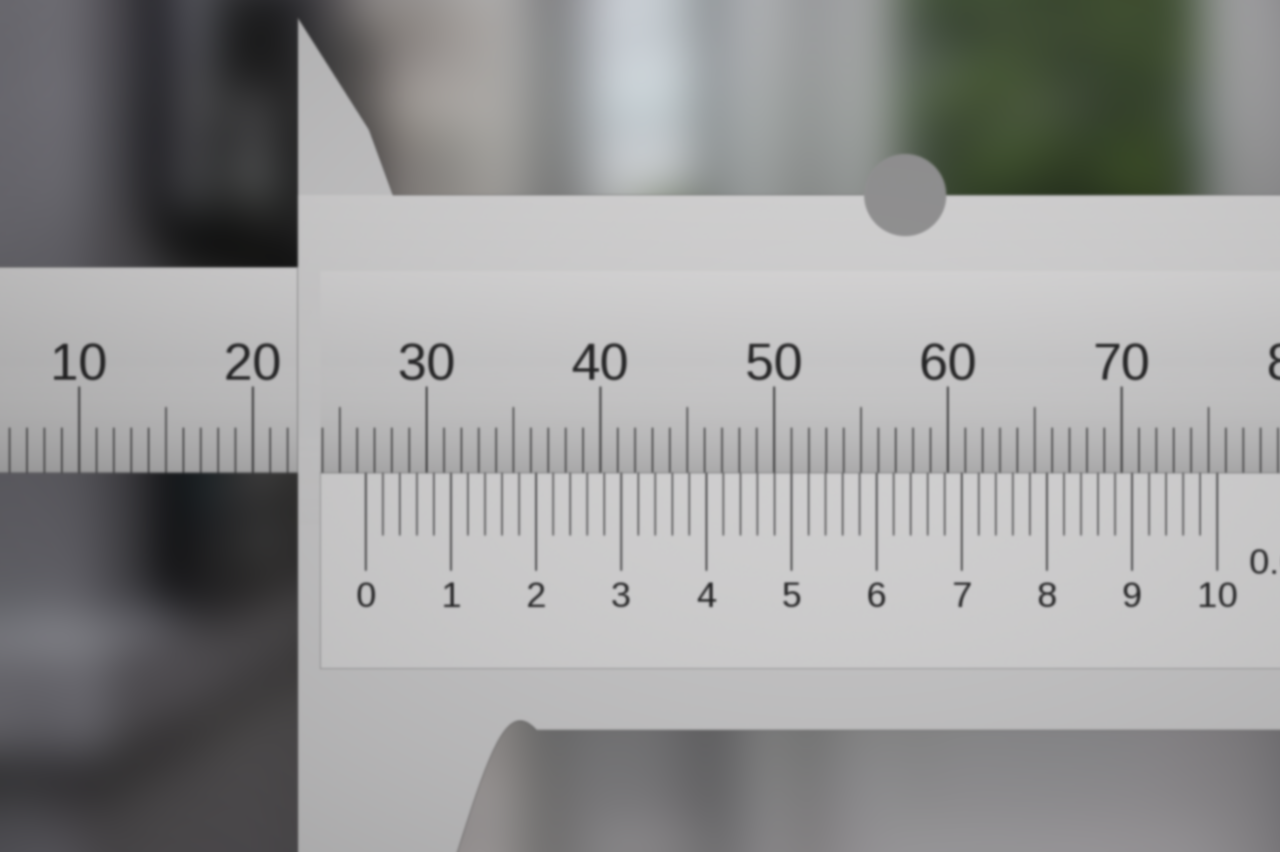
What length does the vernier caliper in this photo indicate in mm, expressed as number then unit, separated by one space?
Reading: 26.5 mm
